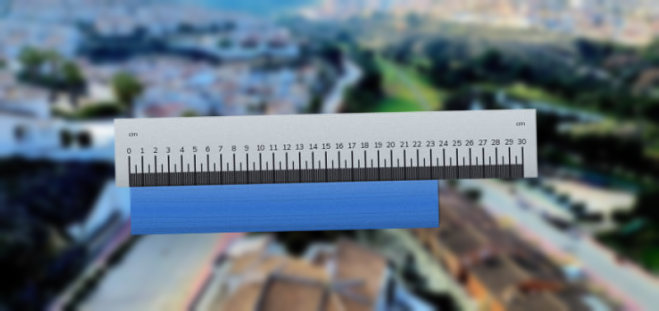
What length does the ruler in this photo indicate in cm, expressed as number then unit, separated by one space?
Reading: 23.5 cm
